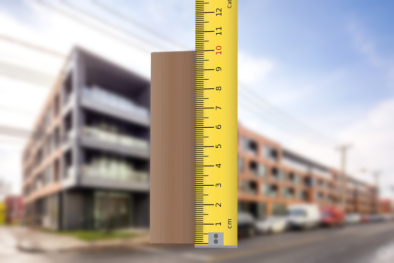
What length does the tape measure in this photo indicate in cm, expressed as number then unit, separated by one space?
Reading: 10 cm
